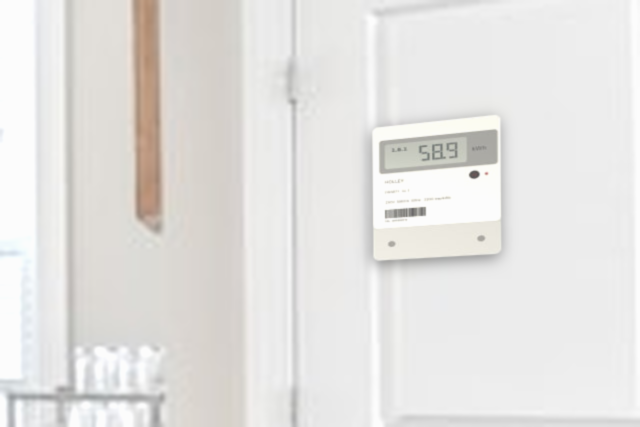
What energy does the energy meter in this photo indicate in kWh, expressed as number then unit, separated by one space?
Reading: 58.9 kWh
